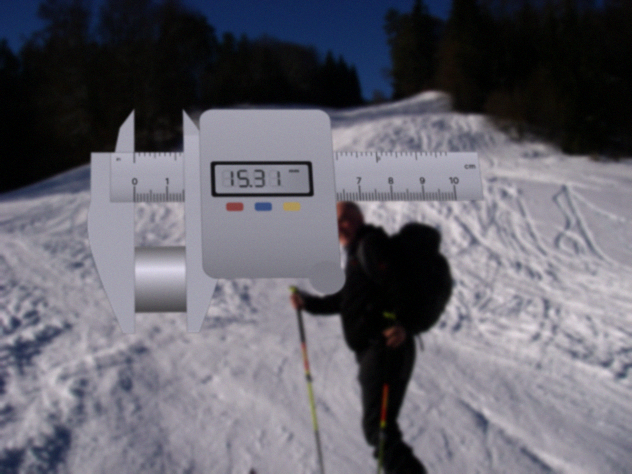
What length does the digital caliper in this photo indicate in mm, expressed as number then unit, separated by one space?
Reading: 15.31 mm
